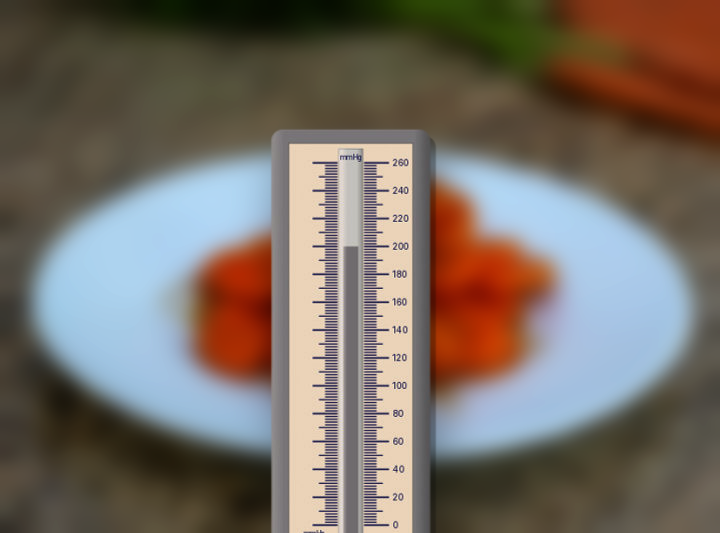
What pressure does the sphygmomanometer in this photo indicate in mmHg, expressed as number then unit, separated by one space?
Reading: 200 mmHg
